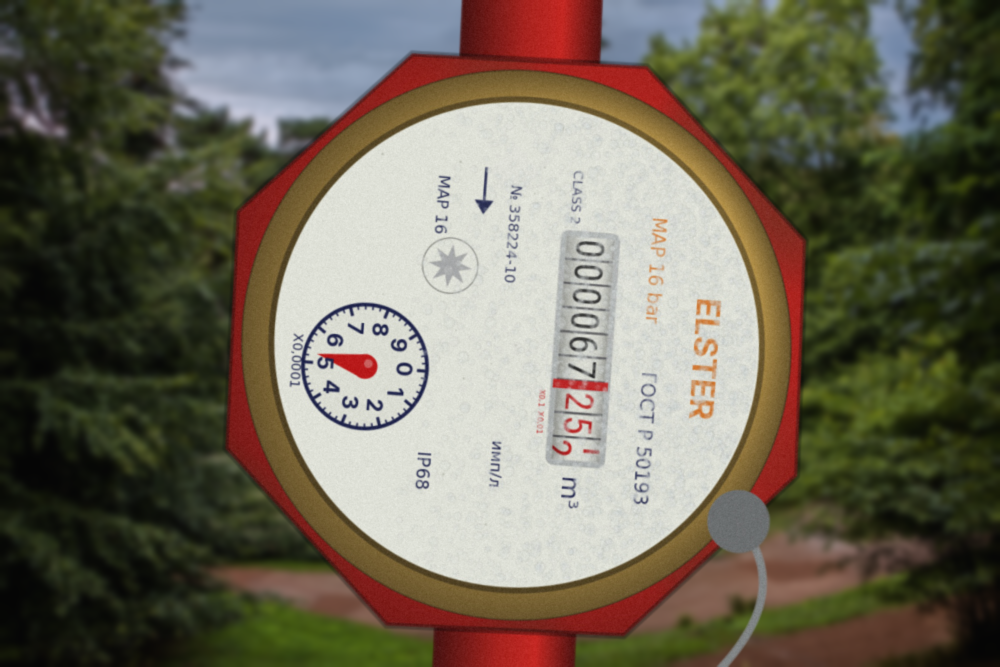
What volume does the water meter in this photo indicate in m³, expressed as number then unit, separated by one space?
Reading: 67.2515 m³
